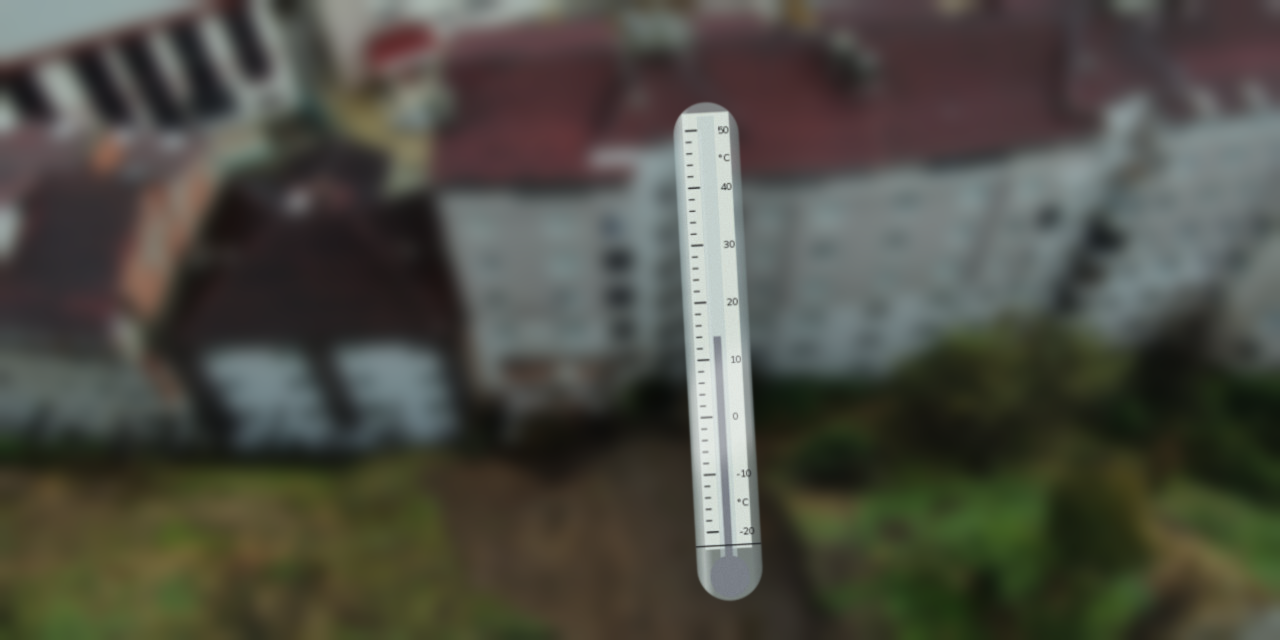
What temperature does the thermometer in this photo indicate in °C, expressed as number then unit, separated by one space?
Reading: 14 °C
